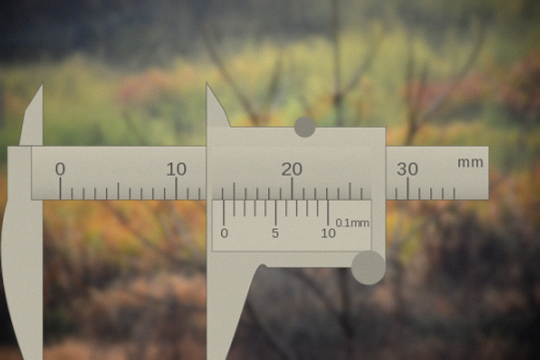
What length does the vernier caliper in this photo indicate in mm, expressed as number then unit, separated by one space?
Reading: 14.1 mm
